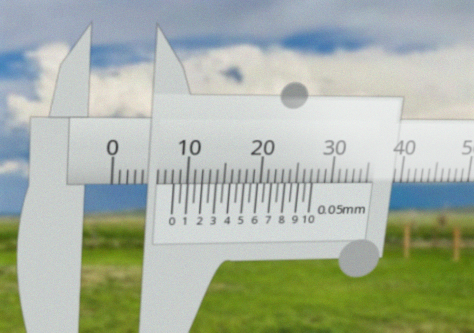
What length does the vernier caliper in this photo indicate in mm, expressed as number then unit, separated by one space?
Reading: 8.2 mm
